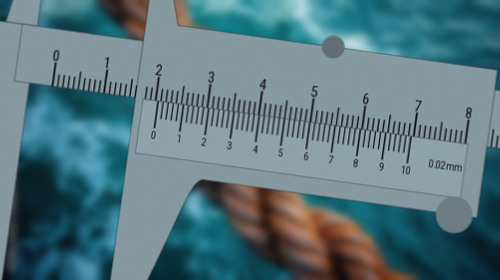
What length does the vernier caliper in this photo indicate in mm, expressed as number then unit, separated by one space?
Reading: 20.5 mm
